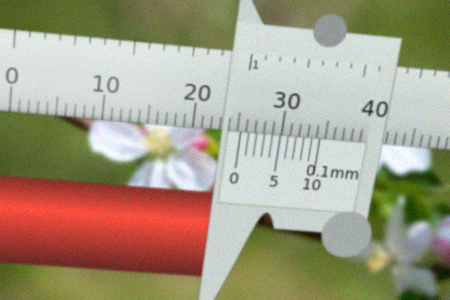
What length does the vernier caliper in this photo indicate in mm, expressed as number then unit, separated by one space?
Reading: 25.4 mm
